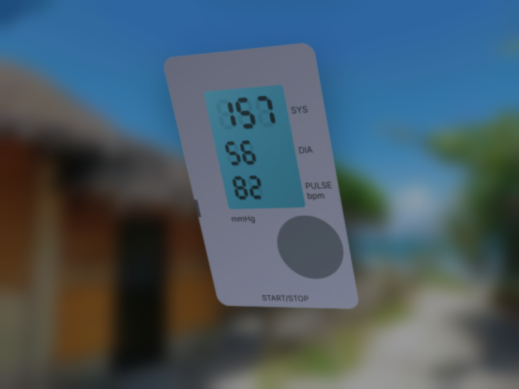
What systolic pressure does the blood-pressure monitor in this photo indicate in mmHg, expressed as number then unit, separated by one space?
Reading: 157 mmHg
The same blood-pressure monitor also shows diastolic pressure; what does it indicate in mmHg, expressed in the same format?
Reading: 56 mmHg
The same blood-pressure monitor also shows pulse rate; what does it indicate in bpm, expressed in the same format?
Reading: 82 bpm
